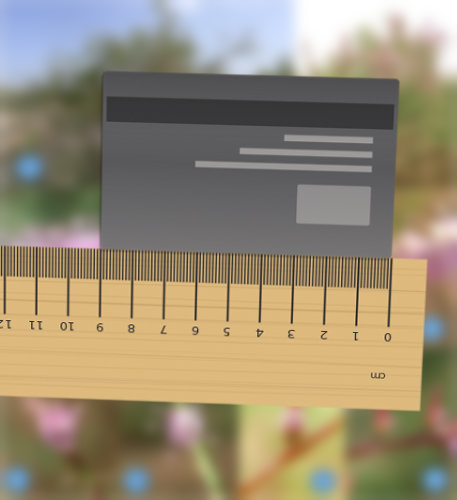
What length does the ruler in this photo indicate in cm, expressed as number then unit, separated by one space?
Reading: 9 cm
